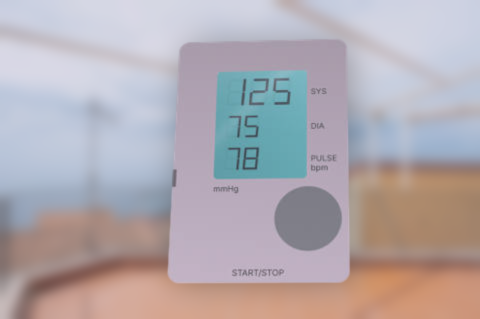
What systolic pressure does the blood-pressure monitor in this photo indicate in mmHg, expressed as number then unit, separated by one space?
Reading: 125 mmHg
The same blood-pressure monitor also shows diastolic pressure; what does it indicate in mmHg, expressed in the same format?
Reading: 75 mmHg
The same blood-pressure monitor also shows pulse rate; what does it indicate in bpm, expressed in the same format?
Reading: 78 bpm
